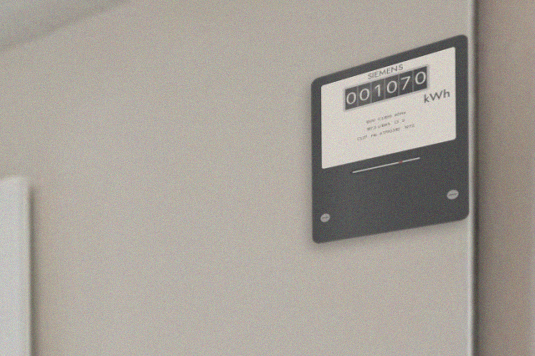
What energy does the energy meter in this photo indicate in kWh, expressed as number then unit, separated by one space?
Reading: 1070 kWh
